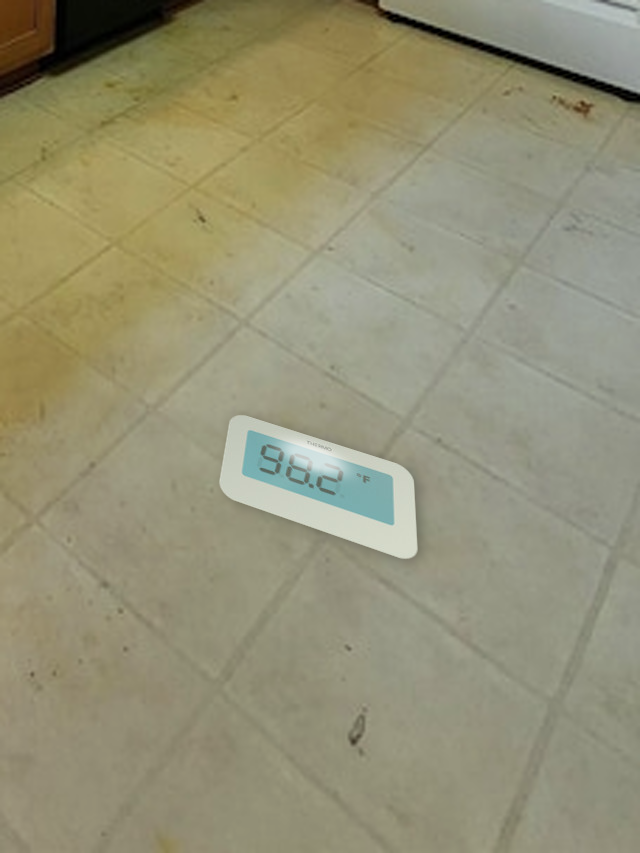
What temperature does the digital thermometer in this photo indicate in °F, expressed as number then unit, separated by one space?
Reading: 98.2 °F
